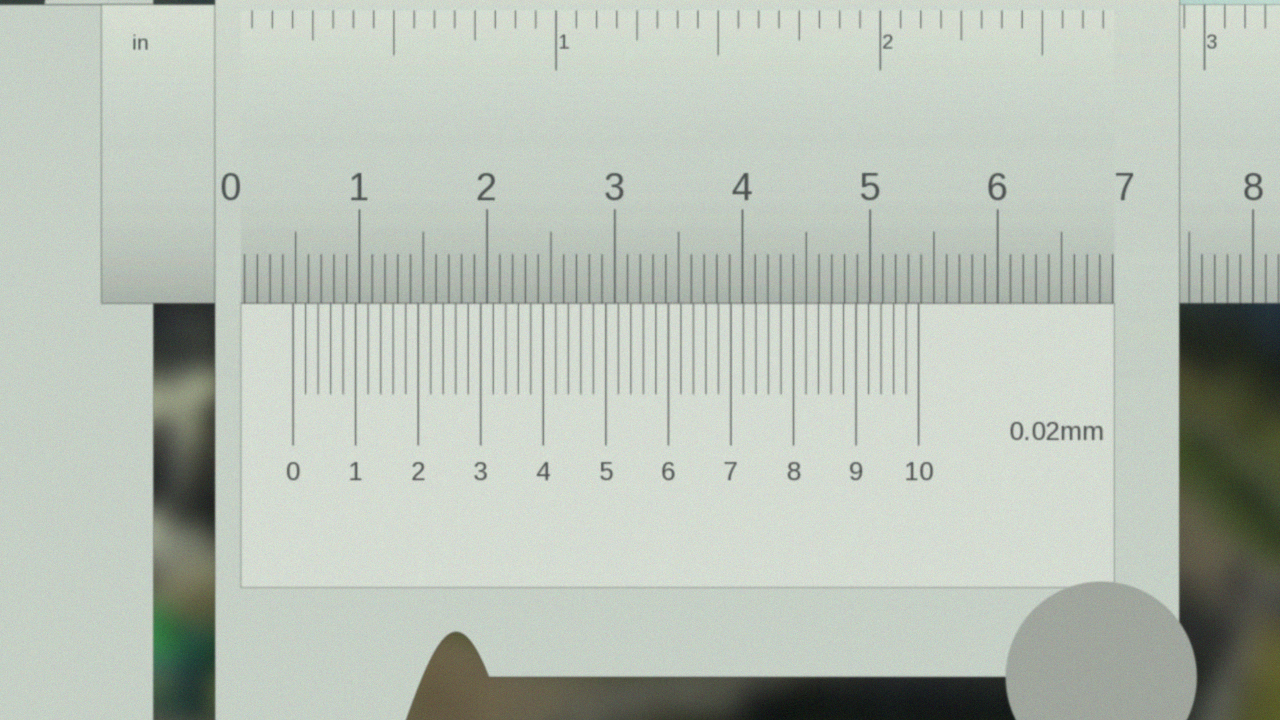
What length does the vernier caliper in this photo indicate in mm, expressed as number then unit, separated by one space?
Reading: 4.8 mm
